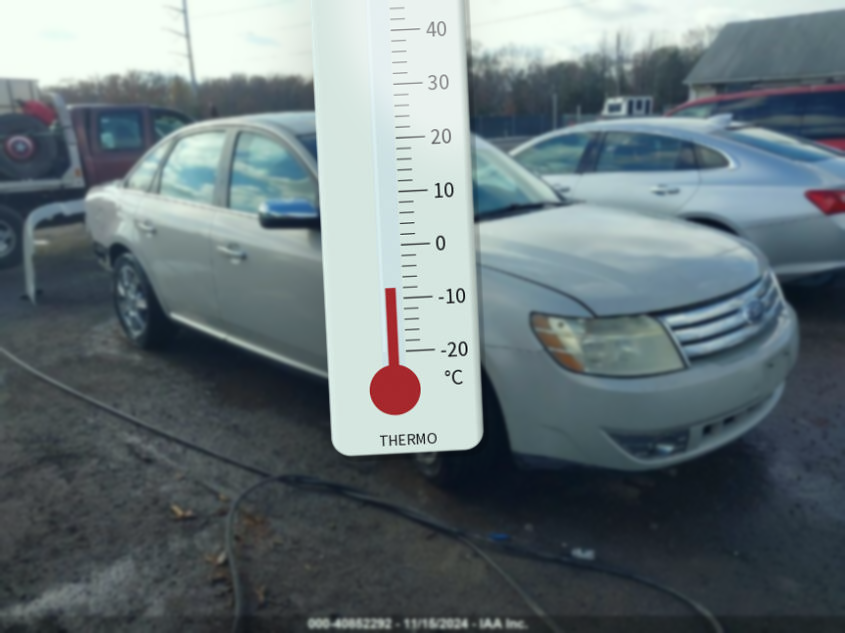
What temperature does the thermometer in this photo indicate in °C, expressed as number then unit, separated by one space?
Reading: -8 °C
